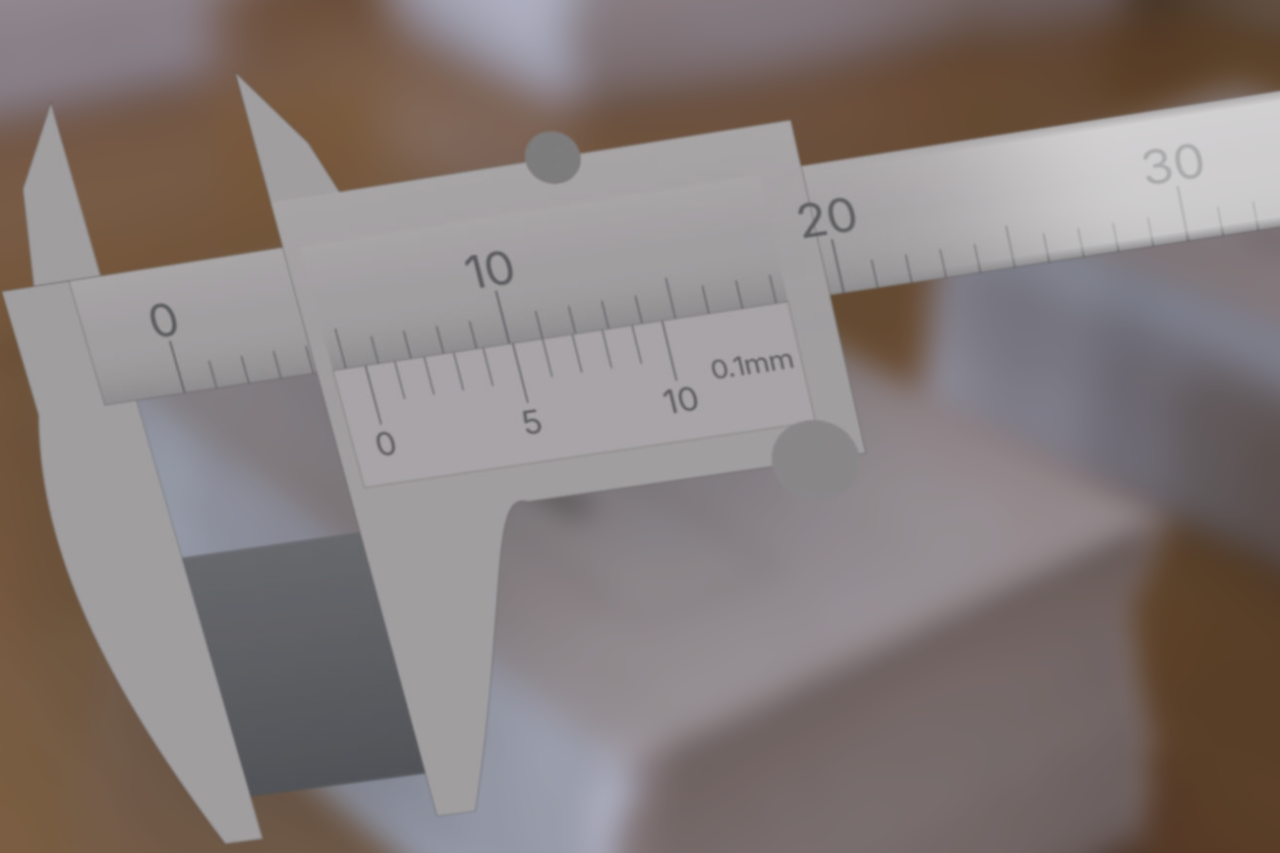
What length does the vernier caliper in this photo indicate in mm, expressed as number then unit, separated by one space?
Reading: 5.6 mm
